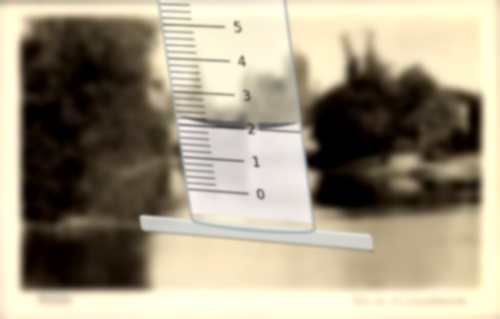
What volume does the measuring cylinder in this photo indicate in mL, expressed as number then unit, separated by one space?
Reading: 2 mL
